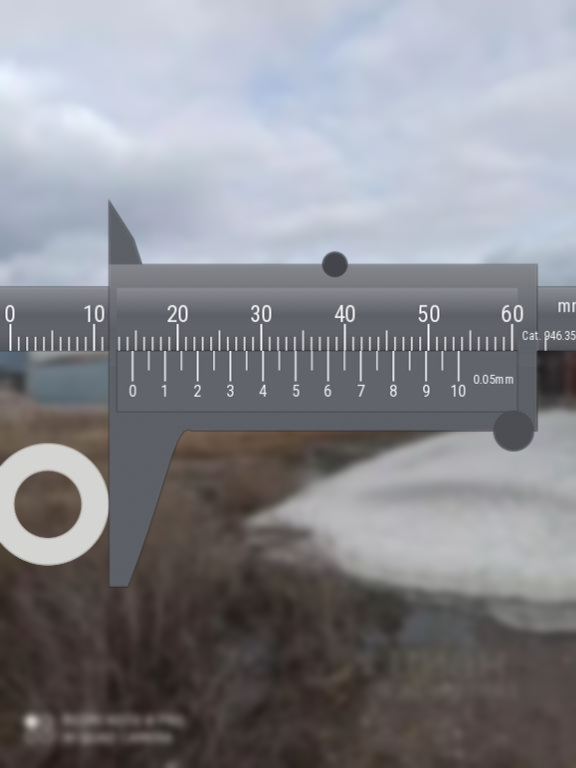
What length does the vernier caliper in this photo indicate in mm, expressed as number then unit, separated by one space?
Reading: 14.6 mm
